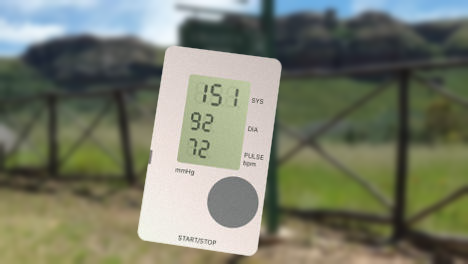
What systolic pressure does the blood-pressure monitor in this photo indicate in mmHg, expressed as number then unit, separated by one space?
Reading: 151 mmHg
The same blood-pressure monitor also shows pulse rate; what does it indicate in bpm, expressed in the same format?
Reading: 72 bpm
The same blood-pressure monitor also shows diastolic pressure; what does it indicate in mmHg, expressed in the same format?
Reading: 92 mmHg
